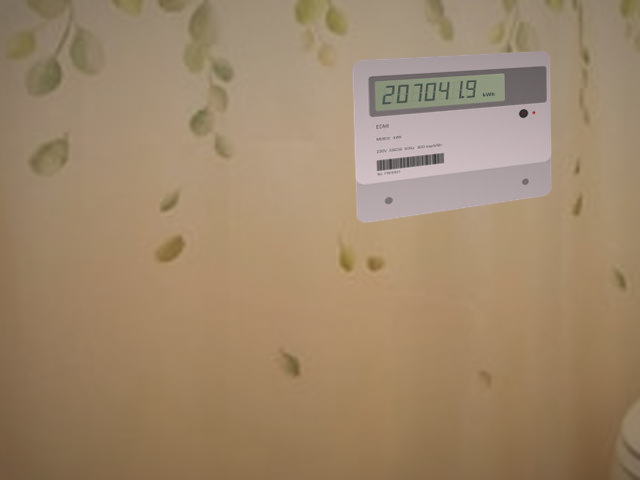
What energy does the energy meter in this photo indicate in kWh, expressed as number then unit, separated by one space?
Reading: 207041.9 kWh
